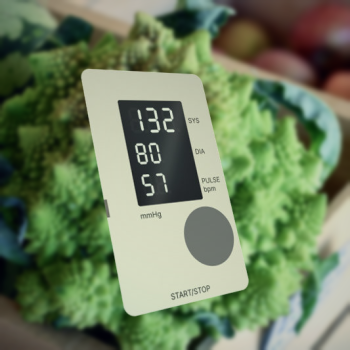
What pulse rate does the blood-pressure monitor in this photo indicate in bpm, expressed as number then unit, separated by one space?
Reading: 57 bpm
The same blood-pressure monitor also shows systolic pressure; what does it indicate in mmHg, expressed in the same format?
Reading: 132 mmHg
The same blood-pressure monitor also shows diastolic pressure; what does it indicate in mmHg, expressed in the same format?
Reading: 80 mmHg
